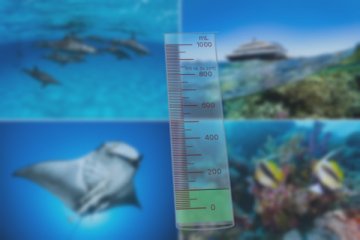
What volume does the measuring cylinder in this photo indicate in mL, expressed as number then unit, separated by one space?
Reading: 100 mL
